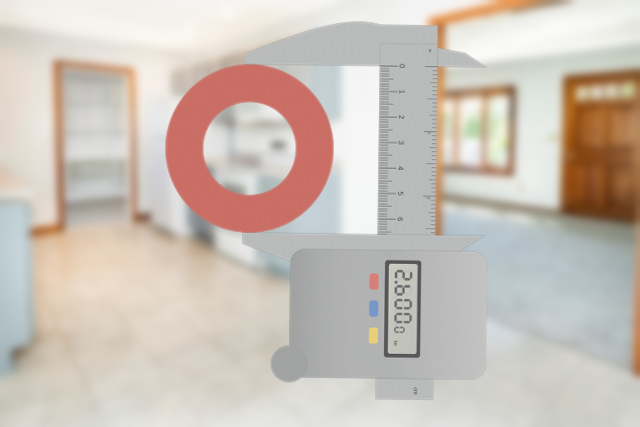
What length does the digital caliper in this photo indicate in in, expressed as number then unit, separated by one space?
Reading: 2.6000 in
